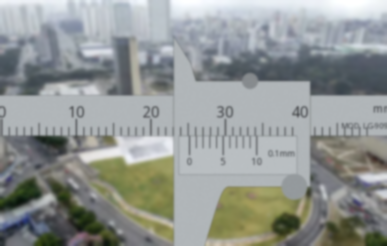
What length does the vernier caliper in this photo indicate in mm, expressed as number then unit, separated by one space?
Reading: 25.2 mm
